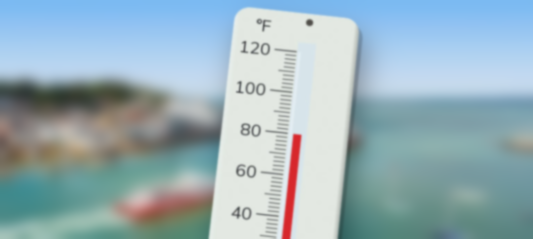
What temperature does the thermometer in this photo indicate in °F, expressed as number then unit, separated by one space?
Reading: 80 °F
